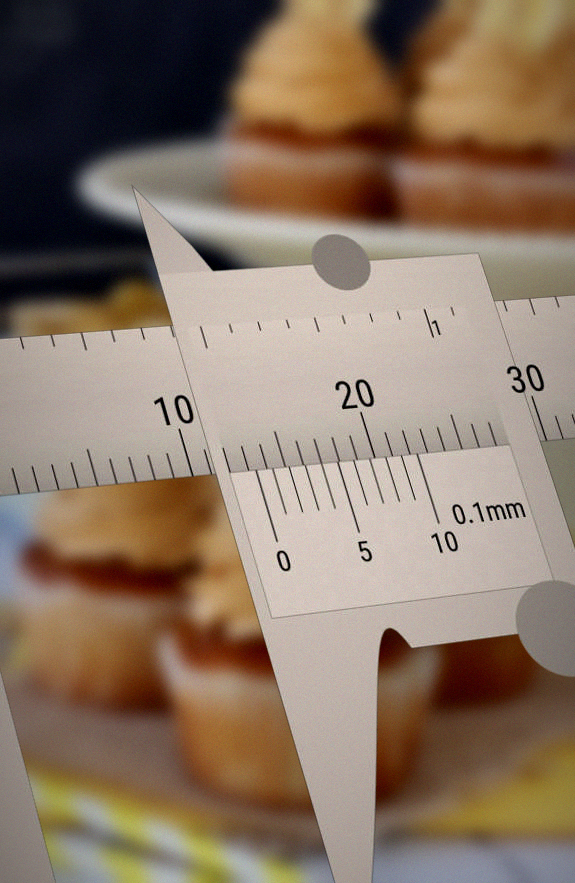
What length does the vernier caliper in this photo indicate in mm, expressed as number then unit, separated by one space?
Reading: 13.4 mm
